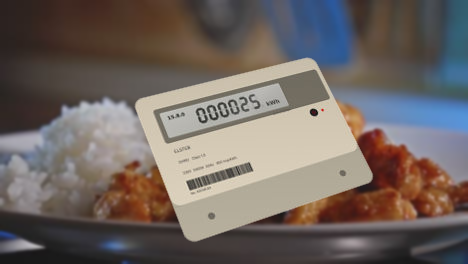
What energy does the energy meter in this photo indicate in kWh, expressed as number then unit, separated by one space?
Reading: 25 kWh
